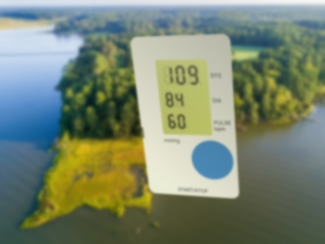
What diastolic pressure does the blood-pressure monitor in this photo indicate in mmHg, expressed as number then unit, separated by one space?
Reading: 84 mmHg
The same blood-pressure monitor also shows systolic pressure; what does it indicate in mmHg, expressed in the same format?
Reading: 109 mmHg
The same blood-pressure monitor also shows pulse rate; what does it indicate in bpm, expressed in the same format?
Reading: 60 bpm
